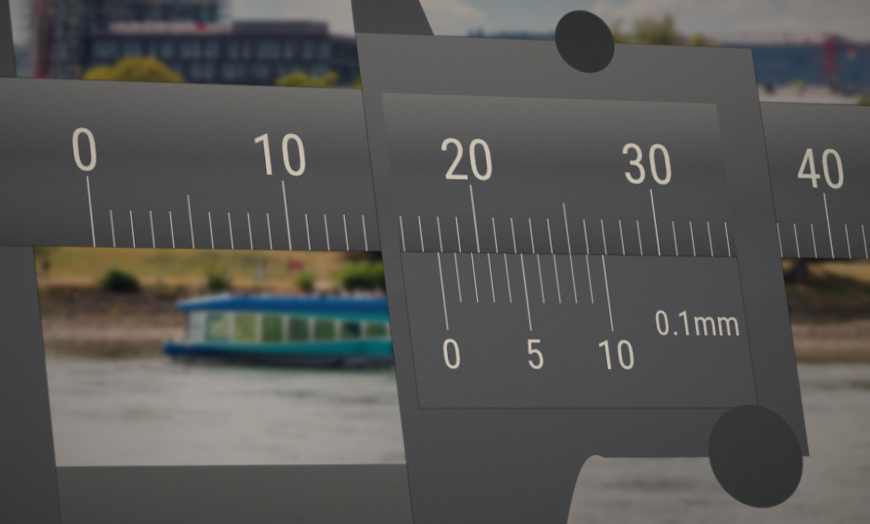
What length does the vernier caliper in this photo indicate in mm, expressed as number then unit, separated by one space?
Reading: 17.8 mm
